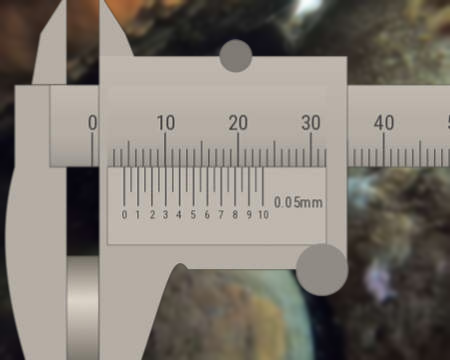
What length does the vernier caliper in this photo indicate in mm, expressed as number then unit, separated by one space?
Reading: 4.4 mm
